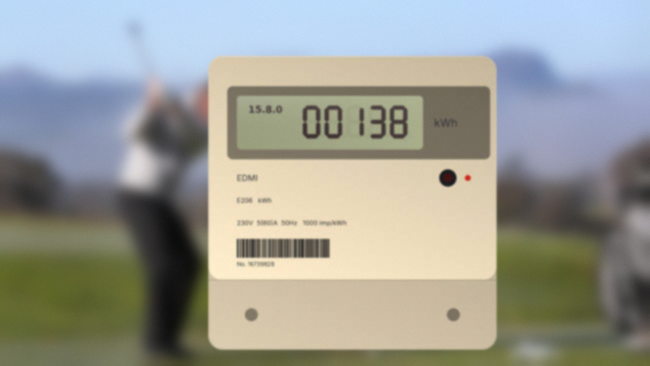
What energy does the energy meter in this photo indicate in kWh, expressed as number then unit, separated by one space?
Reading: 138 kWh
